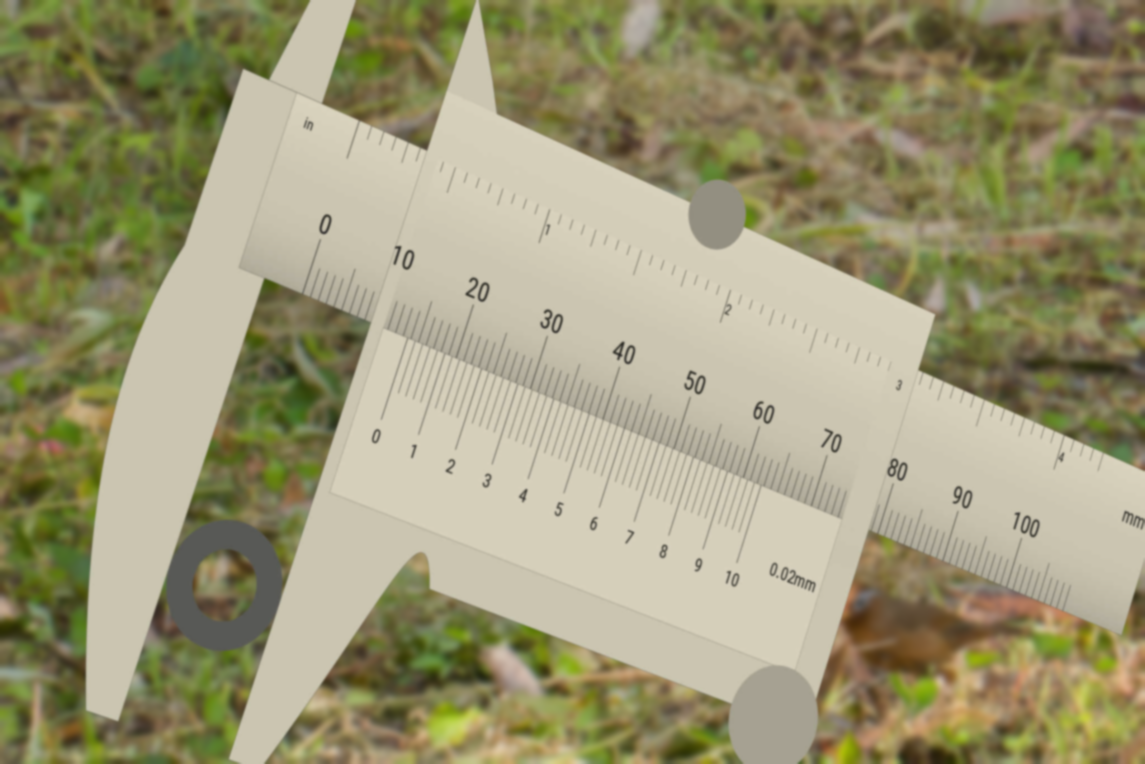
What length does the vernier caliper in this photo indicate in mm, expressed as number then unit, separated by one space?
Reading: 13.6 mm
